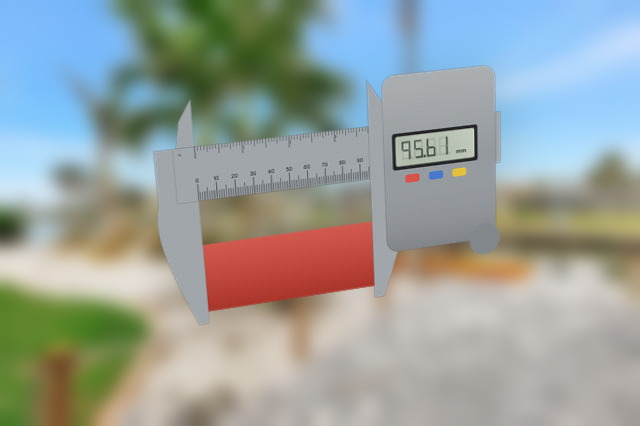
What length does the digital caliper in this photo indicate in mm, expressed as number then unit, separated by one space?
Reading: 95.61 mm
